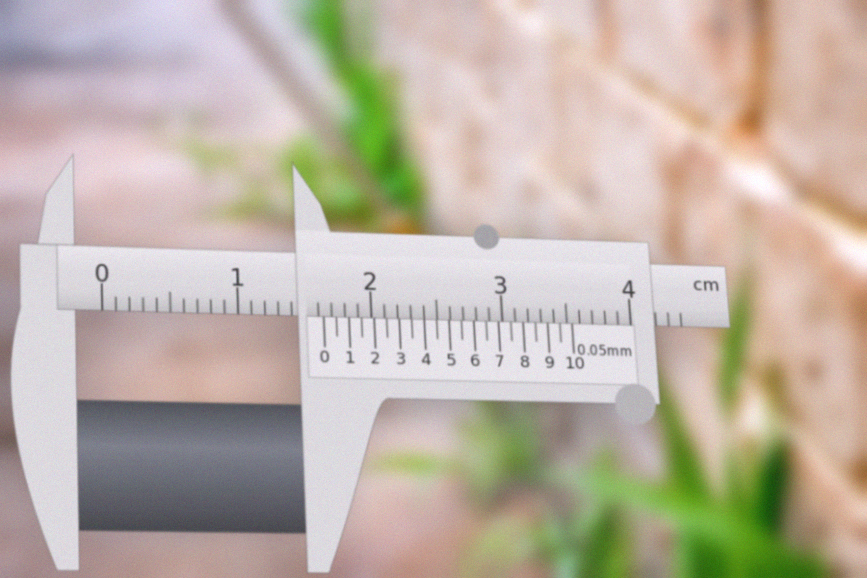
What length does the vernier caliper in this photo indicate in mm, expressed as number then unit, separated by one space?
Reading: 16.4 mm
